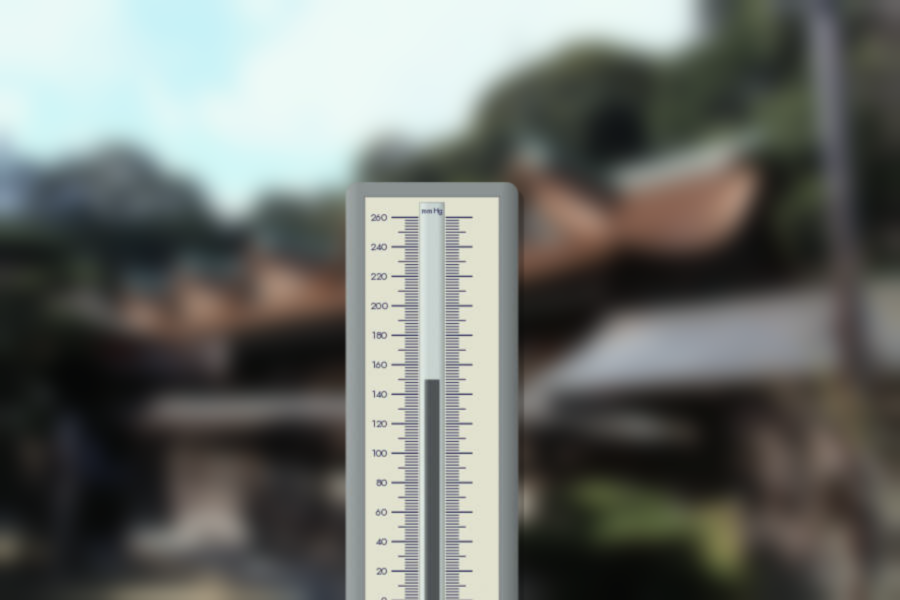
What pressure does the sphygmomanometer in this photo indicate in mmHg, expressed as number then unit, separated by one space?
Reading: 150 mmHg
